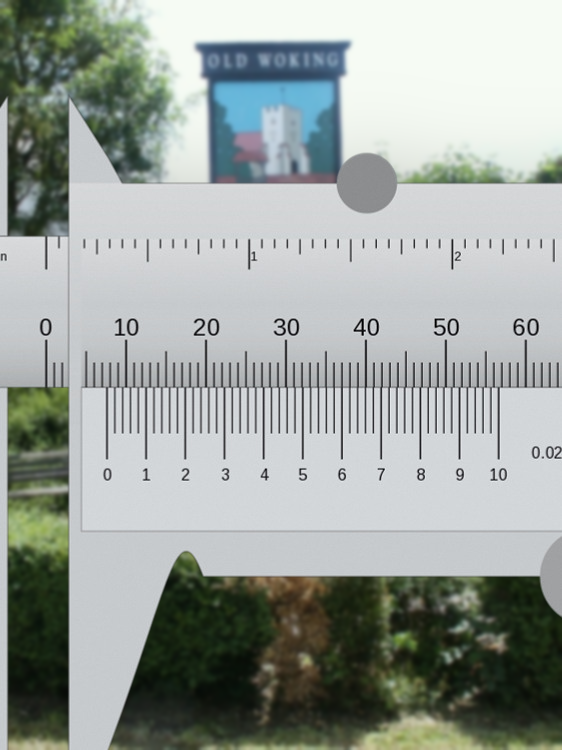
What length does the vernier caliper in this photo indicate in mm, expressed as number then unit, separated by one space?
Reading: 7.6 mm
